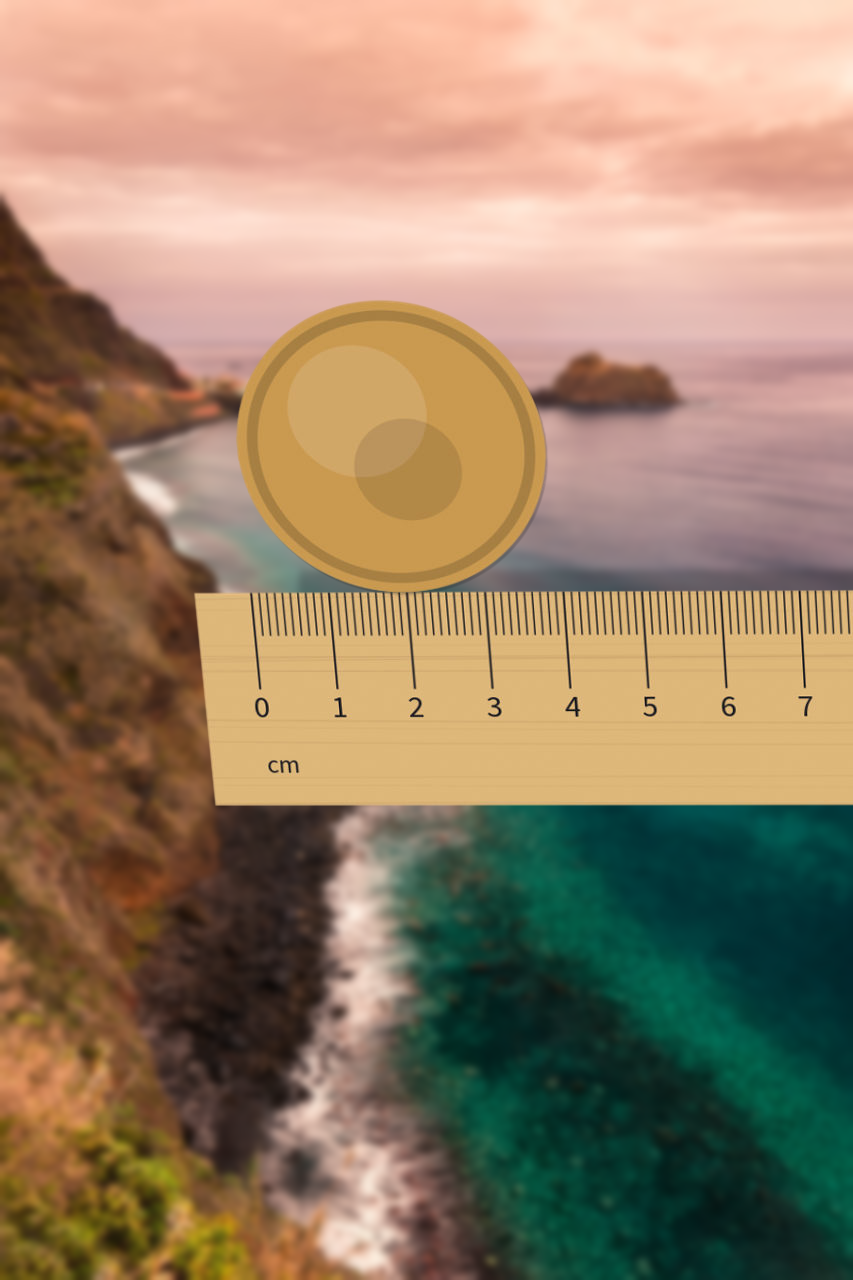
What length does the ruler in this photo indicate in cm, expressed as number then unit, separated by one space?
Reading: 3.9 cm
